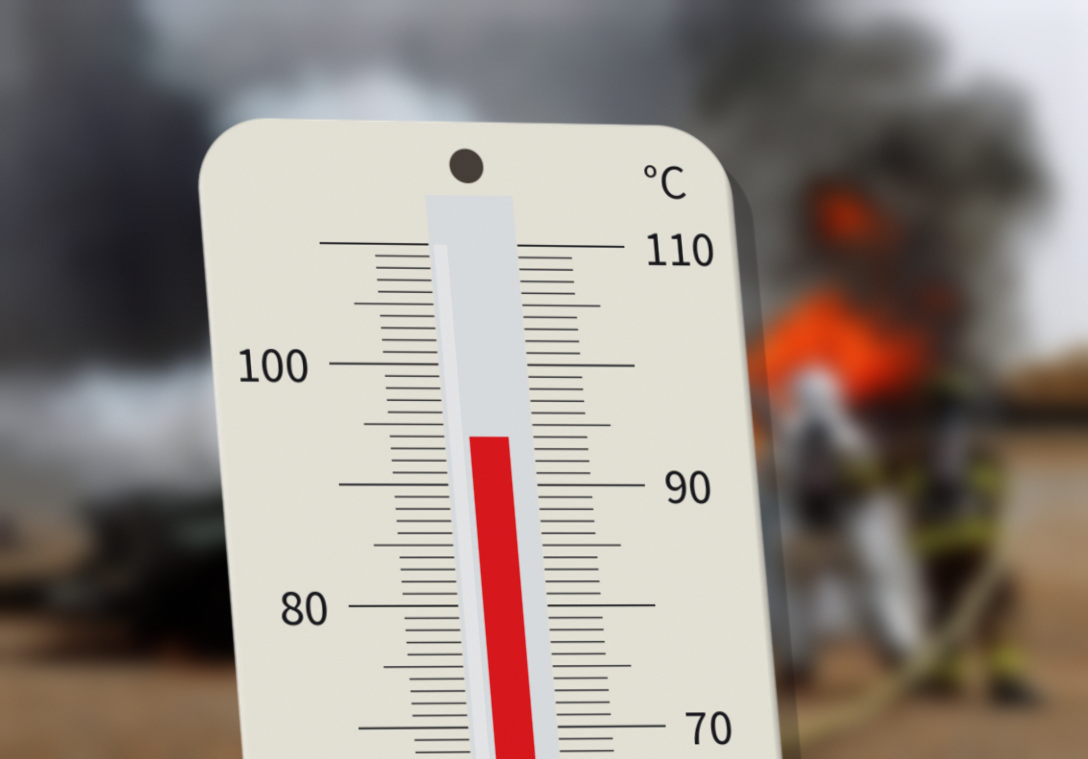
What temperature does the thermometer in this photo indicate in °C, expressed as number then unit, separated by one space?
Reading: 94 °C
